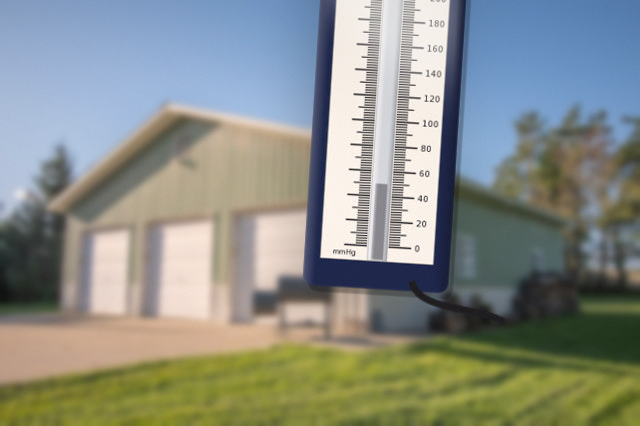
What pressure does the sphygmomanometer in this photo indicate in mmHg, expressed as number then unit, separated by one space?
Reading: 50 mmHg
